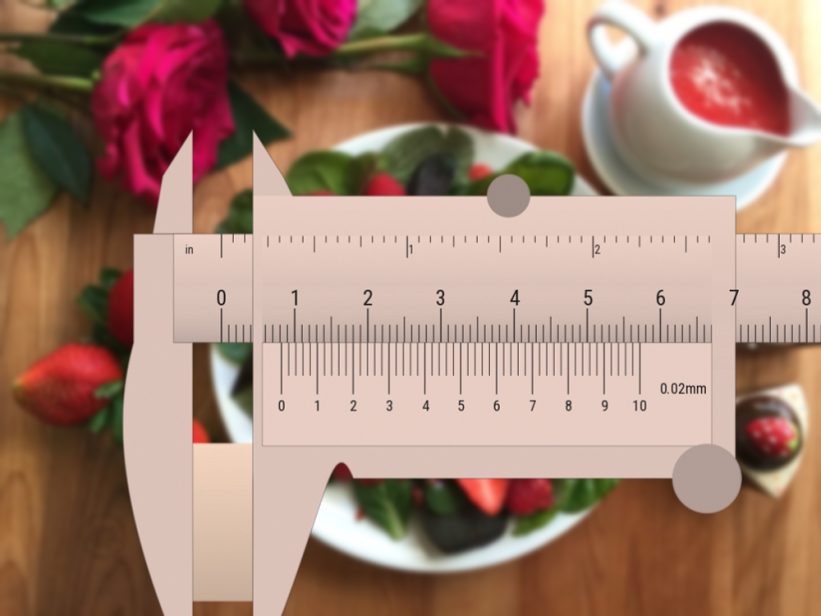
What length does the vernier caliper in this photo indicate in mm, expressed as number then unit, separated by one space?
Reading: 8.2 mm
